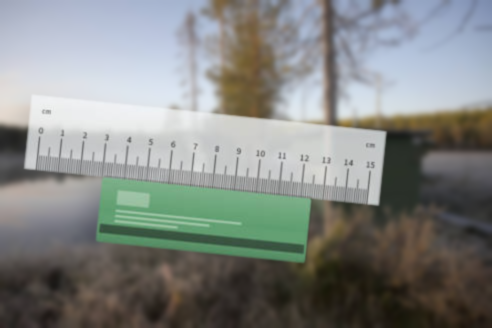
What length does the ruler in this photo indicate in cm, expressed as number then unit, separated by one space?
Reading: 9.5 cm
